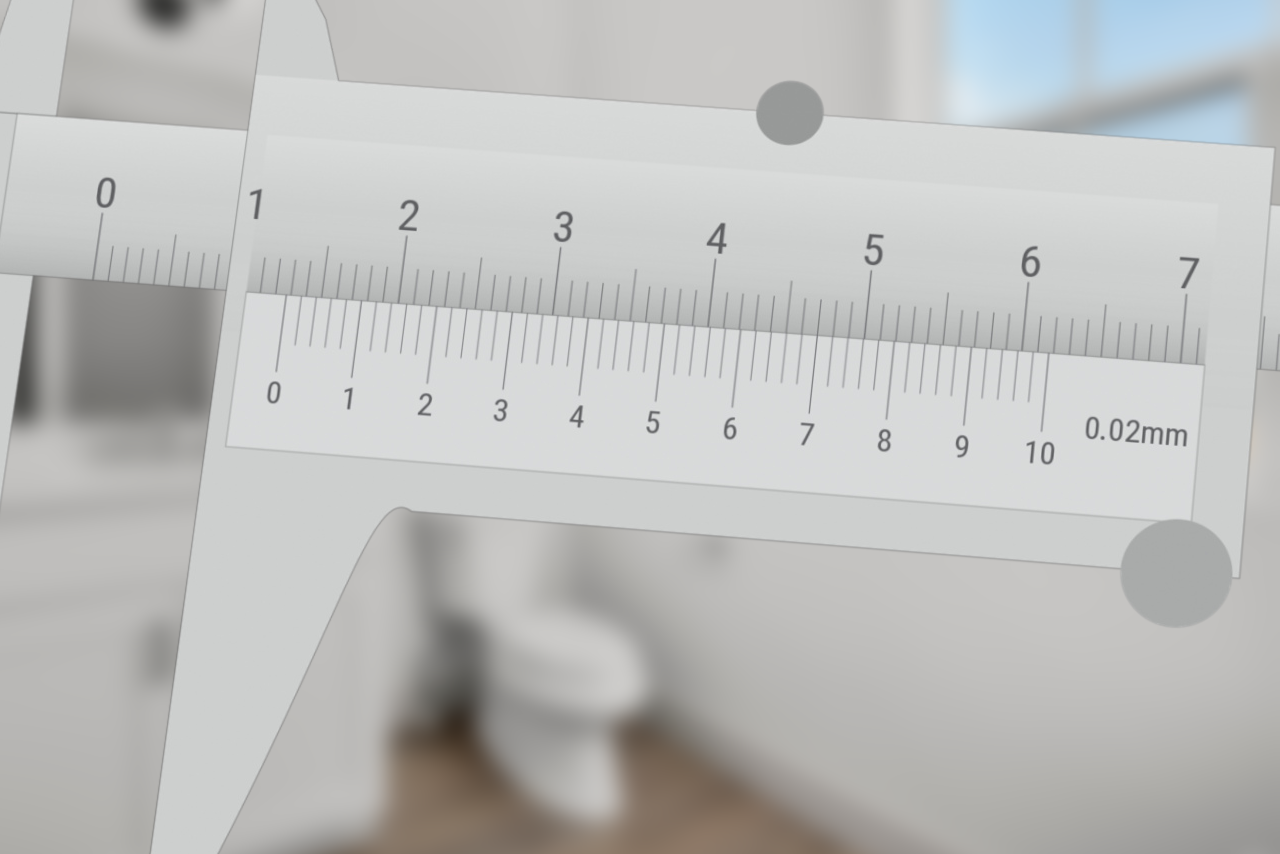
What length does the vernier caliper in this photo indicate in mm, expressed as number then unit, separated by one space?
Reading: 12.7 mm
